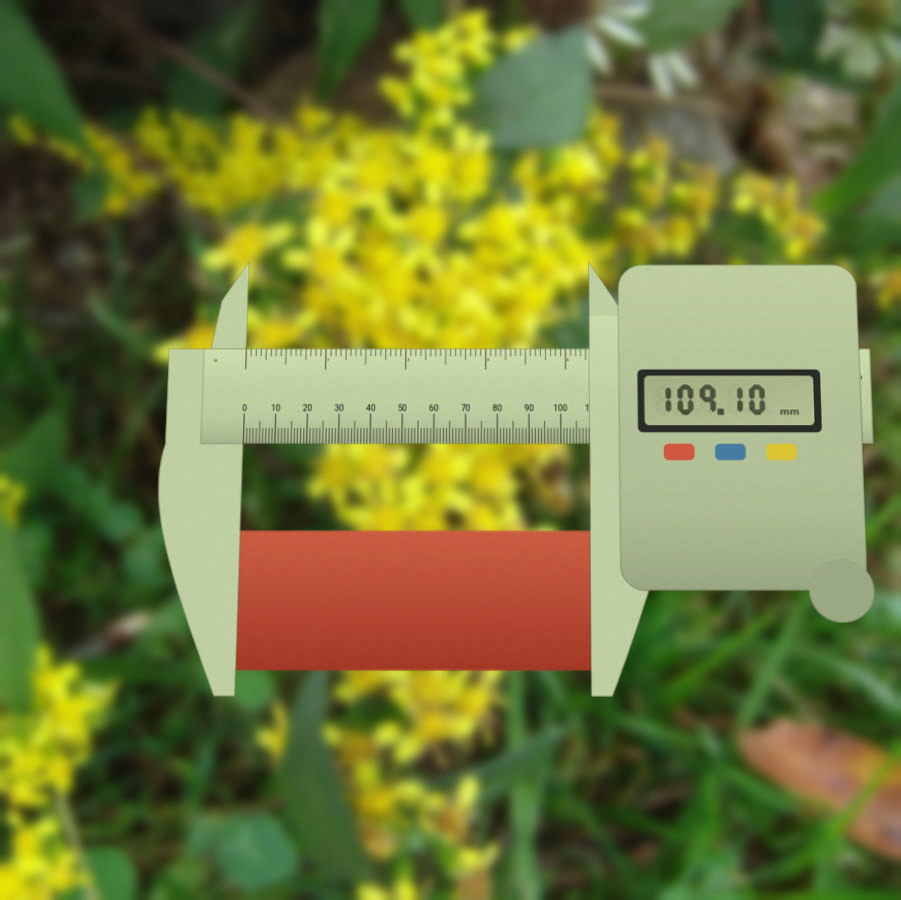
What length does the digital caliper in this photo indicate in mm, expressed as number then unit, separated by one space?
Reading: 109.10 mm
